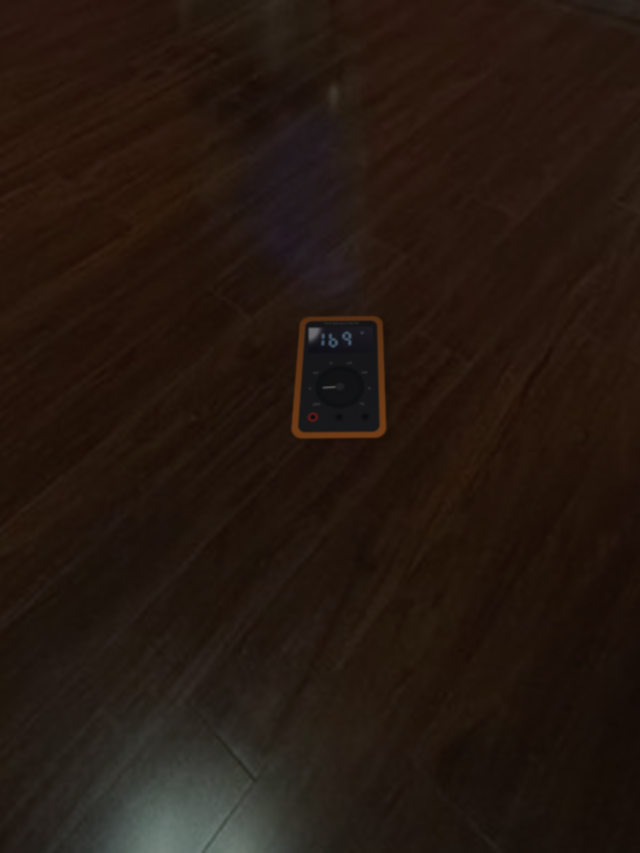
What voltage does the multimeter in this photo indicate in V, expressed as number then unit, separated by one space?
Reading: 169 V
